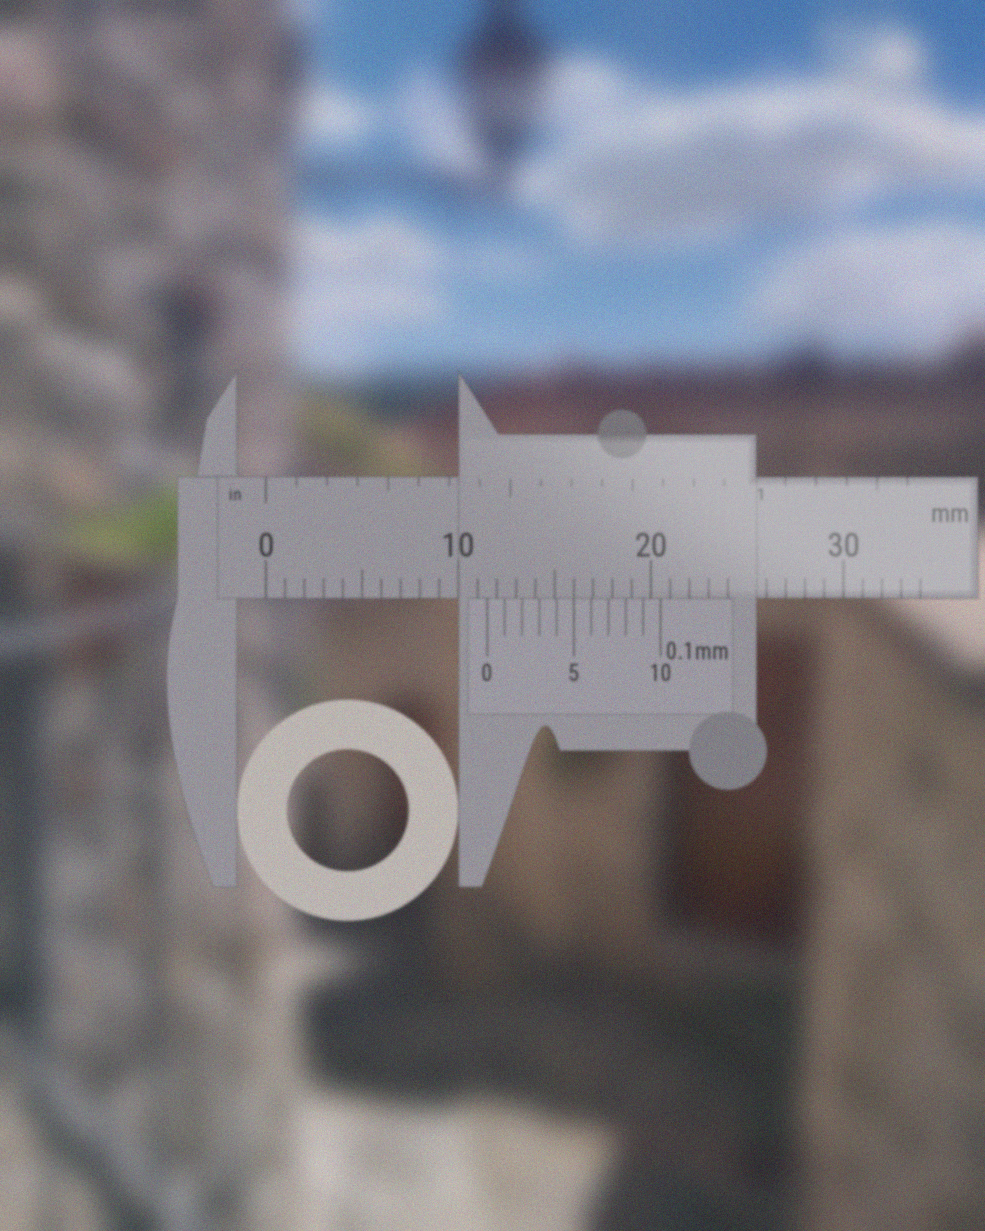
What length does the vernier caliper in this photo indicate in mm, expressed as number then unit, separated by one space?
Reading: 11.5 mm
